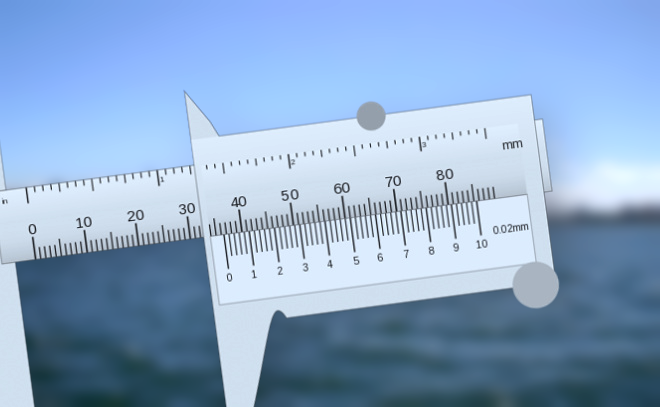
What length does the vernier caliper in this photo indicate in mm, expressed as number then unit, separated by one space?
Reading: 36.5 mm
